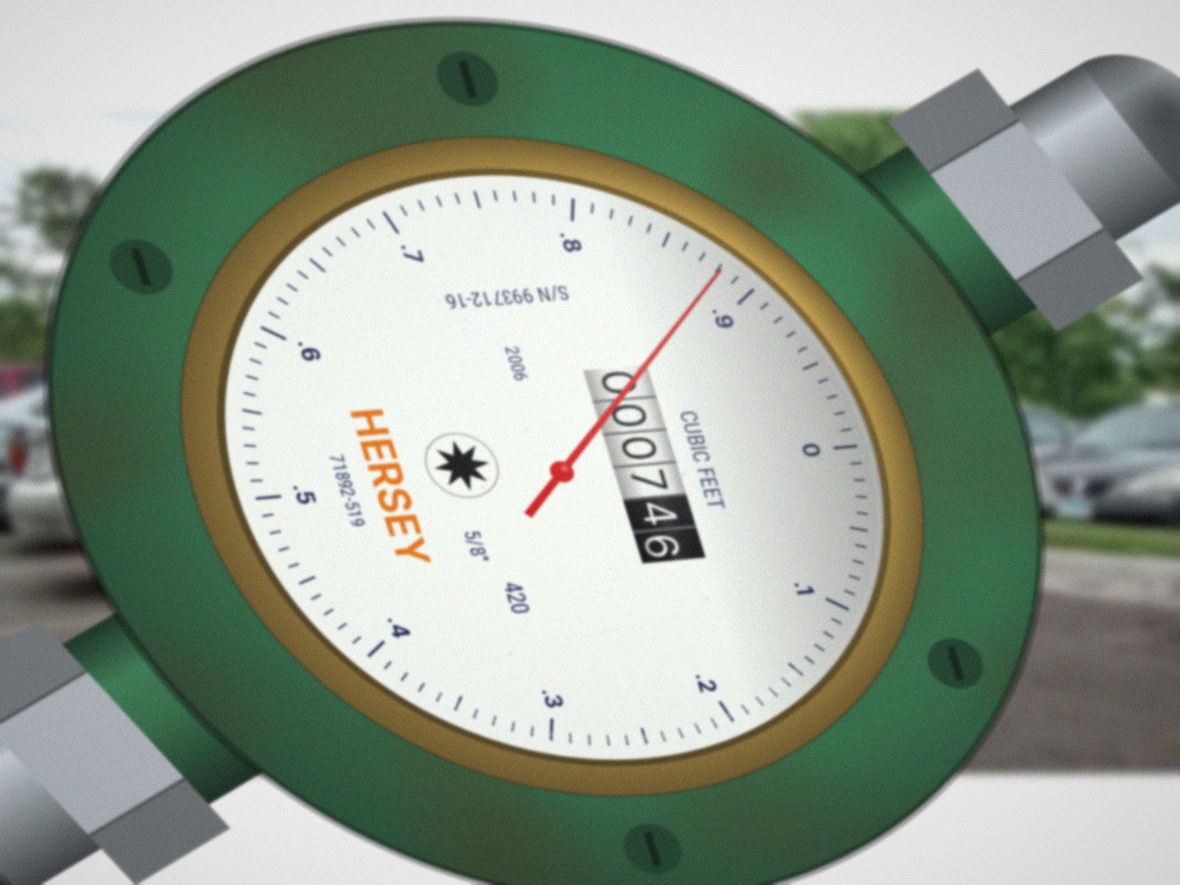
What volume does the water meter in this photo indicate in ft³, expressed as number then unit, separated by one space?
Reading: 745.88 ft³
